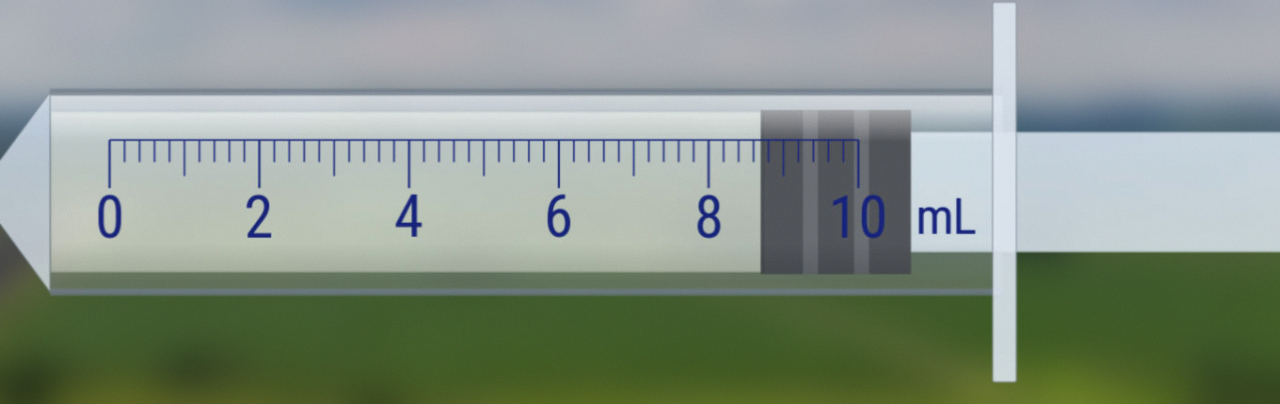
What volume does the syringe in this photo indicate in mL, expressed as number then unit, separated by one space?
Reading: 8.7 mL
